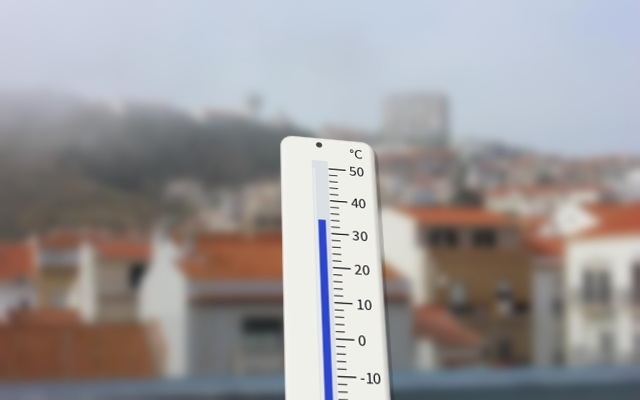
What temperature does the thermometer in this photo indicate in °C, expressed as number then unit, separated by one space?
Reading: 34 °C
